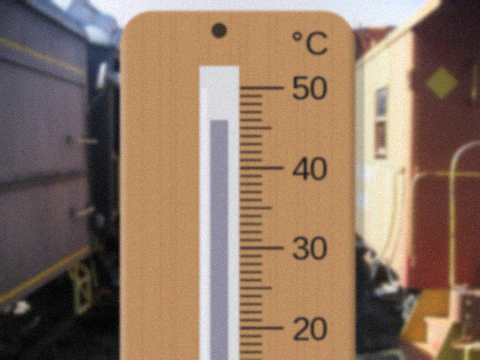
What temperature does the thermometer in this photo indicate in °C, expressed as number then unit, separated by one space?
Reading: 46 °C
